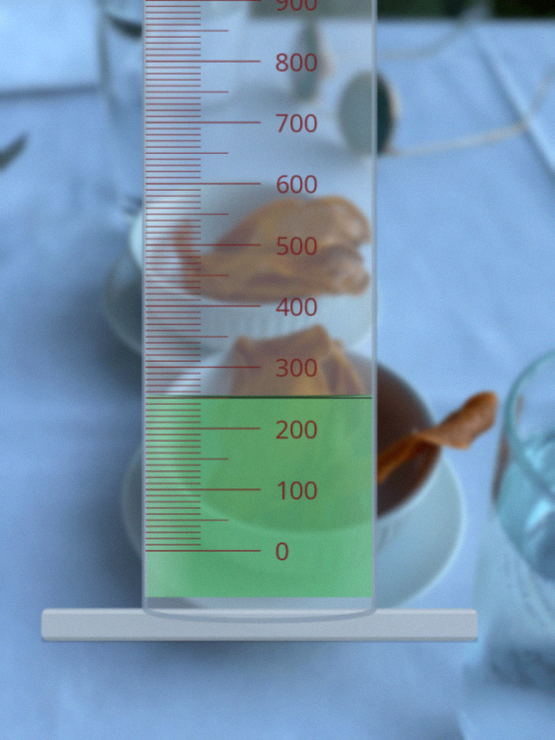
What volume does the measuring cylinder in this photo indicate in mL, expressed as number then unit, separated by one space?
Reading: 250 mL
